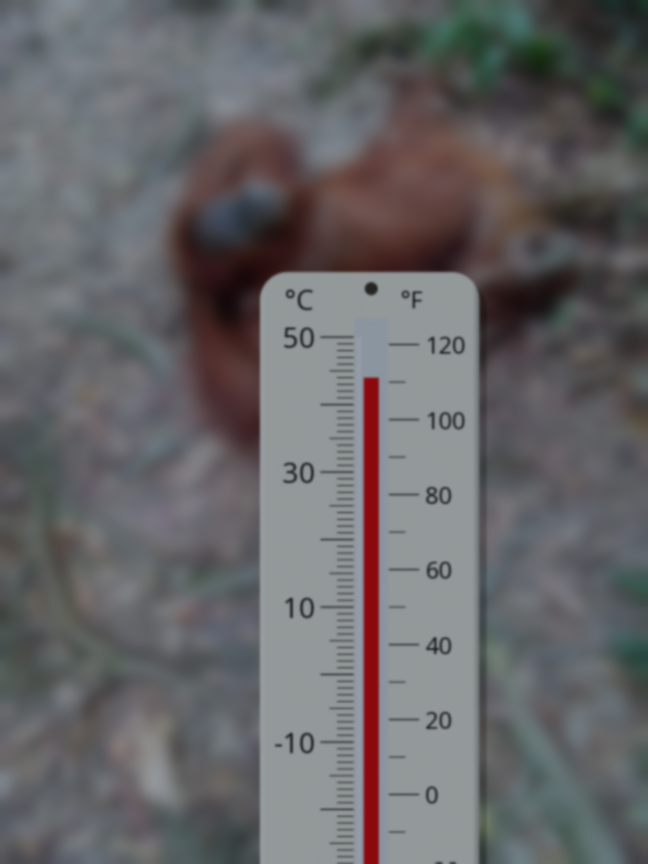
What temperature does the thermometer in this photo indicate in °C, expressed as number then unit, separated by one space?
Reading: 44 °C
